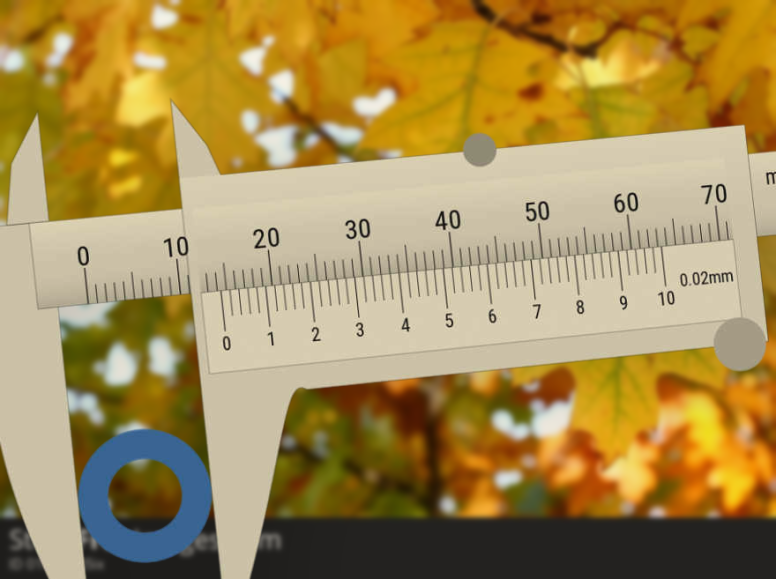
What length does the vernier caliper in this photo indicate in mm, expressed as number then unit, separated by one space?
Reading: 14.4 mm
